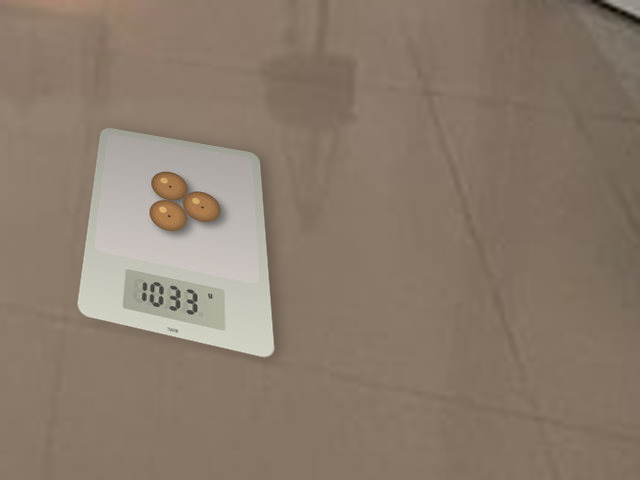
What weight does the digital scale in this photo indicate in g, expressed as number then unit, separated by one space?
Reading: 1033 g
